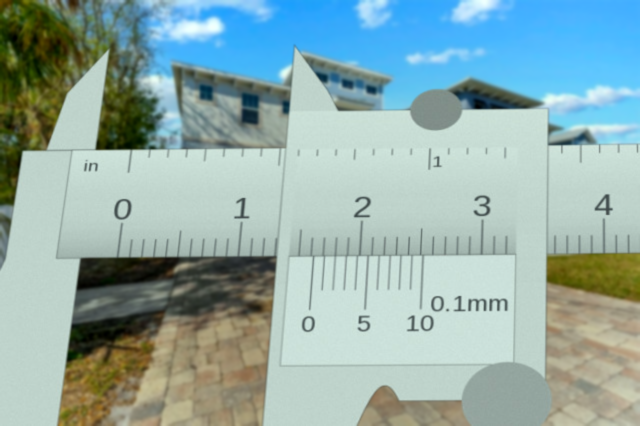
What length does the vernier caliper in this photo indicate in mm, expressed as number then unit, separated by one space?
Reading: 16.2 mm
